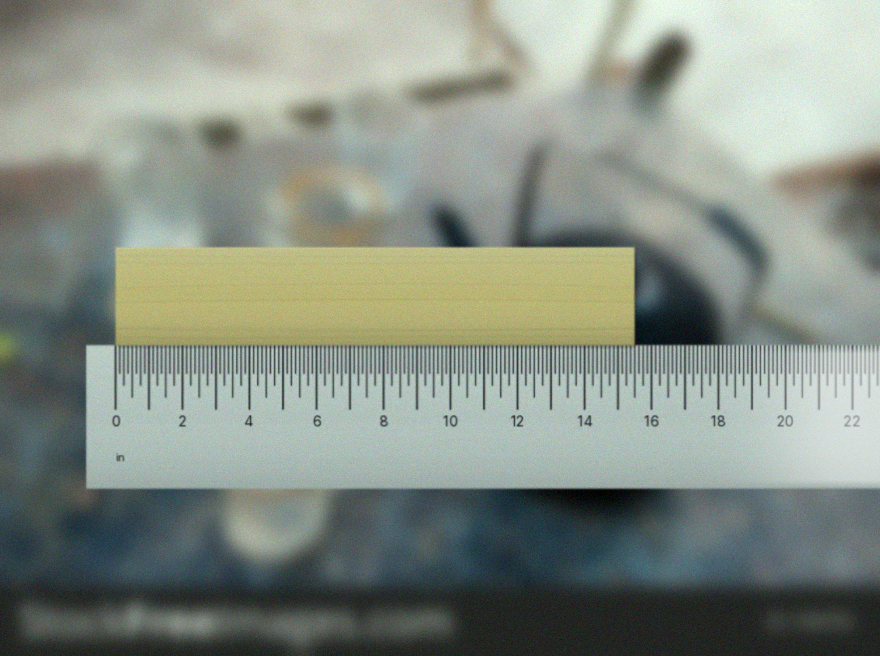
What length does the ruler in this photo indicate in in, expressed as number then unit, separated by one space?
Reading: 15.5 in
